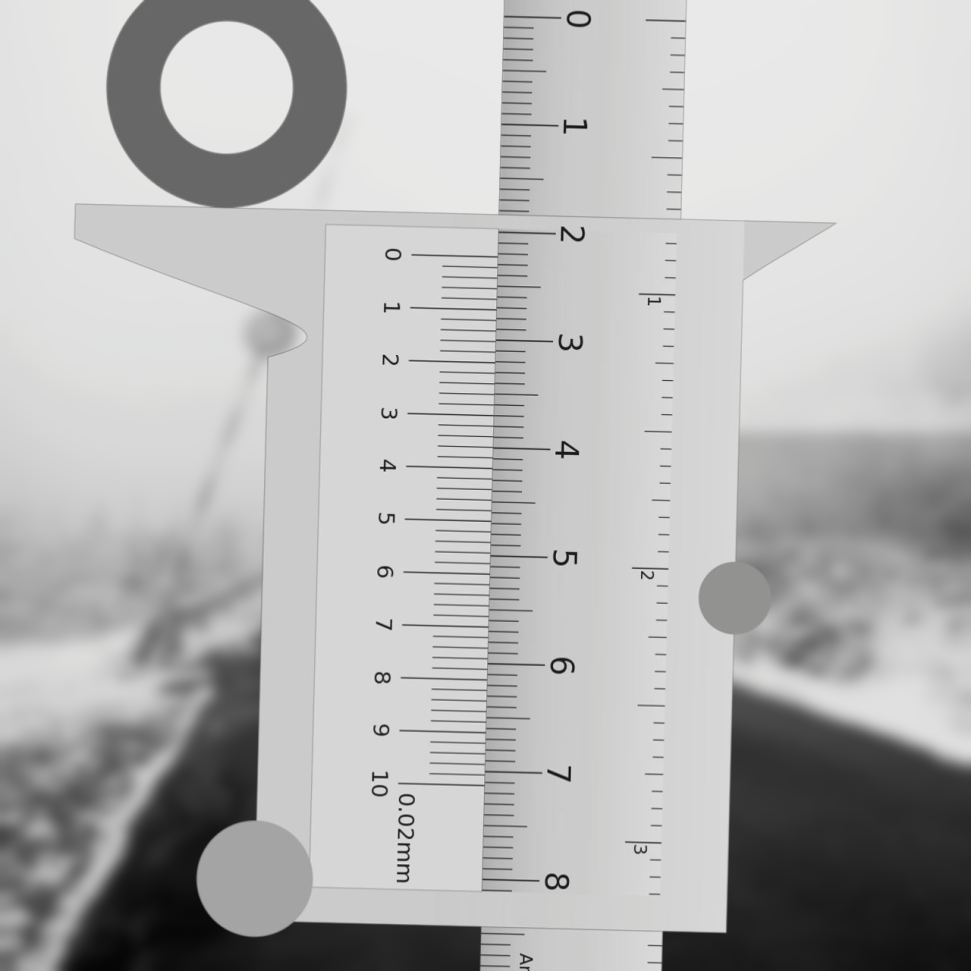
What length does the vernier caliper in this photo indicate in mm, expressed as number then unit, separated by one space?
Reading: 22.3 mm
